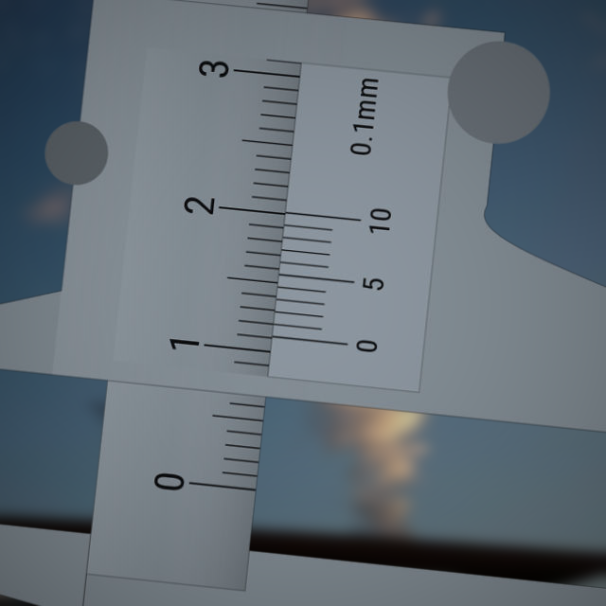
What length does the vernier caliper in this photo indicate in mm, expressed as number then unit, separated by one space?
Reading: 11.1 mm
